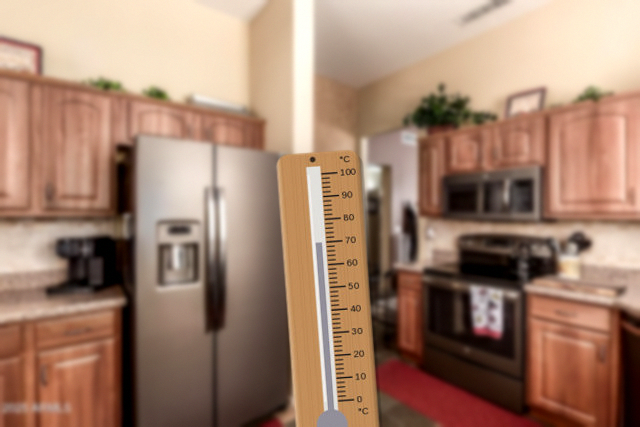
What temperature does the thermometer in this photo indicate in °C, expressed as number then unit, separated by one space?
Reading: 70 °C
